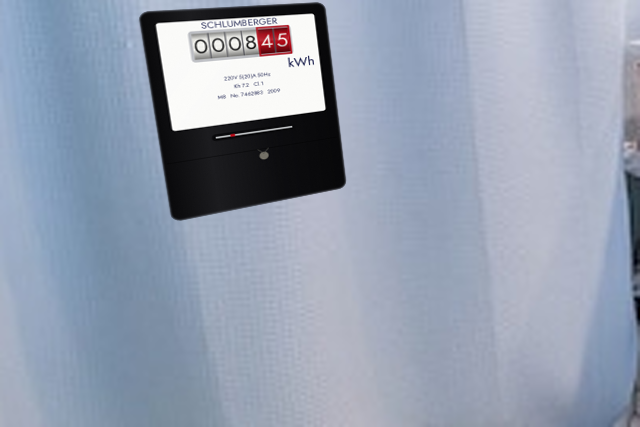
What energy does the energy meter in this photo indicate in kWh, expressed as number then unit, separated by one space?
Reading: 8.45 kWh
